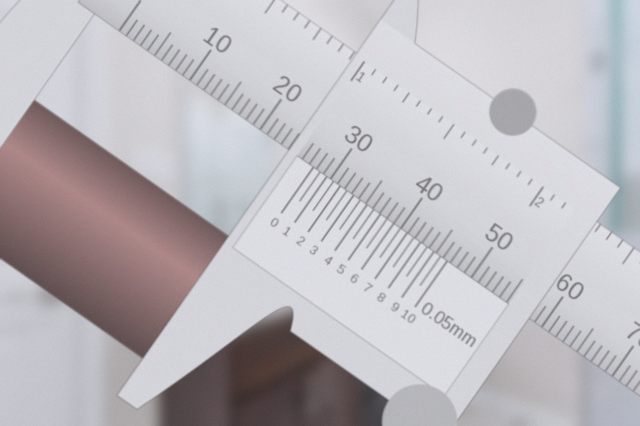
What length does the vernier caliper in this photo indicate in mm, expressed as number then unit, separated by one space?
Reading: 27.6 mm
